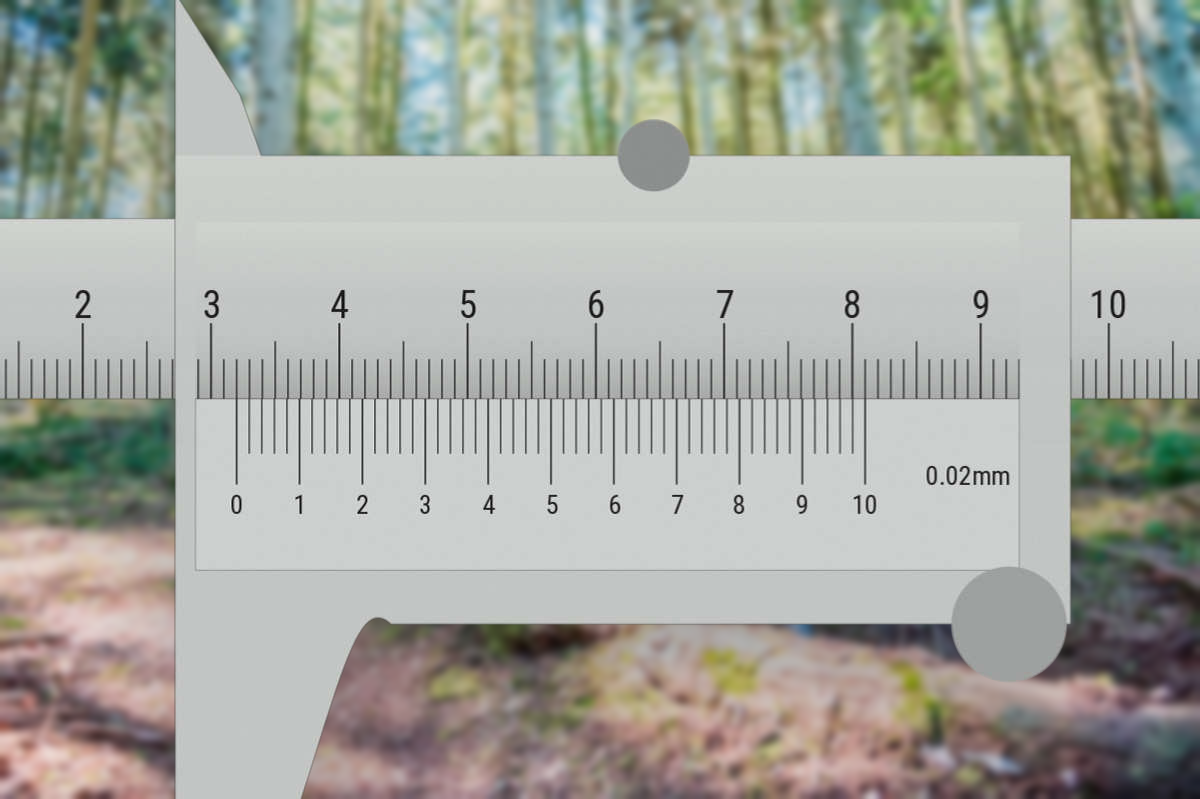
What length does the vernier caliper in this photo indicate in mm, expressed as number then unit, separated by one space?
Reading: 32.0 mm
